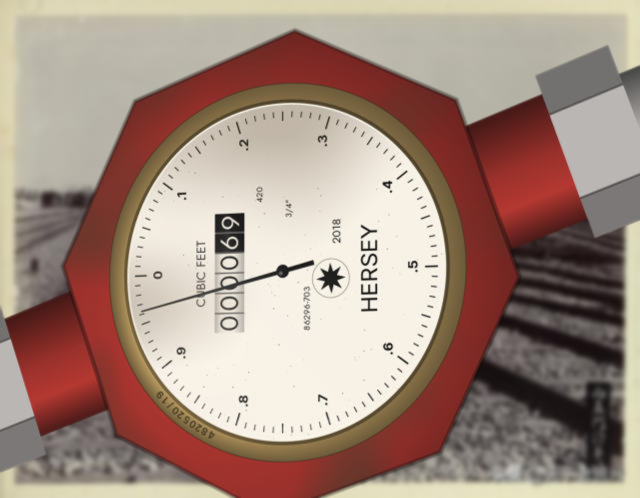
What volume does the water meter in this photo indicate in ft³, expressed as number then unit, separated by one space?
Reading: 68.96 ft³
